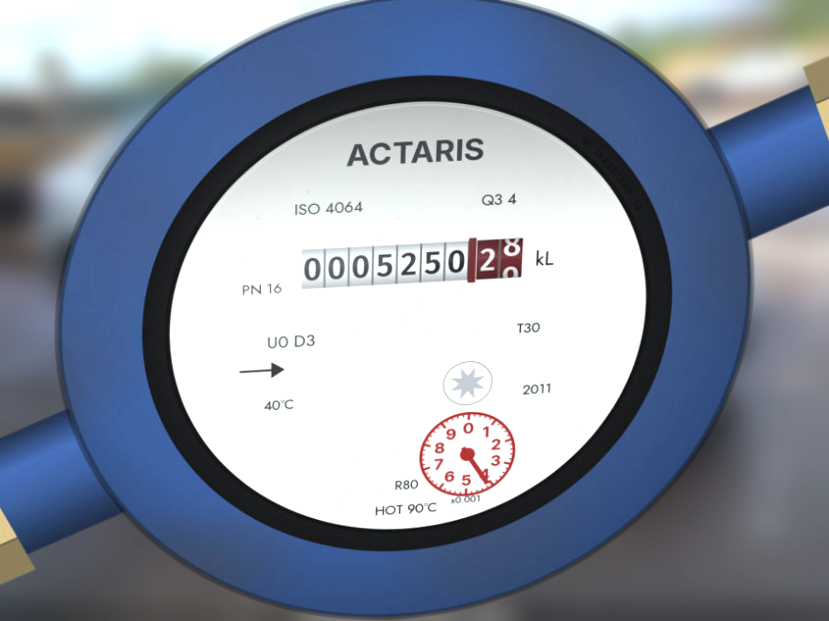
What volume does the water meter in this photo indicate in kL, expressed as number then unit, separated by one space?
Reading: 5250.284 kL
